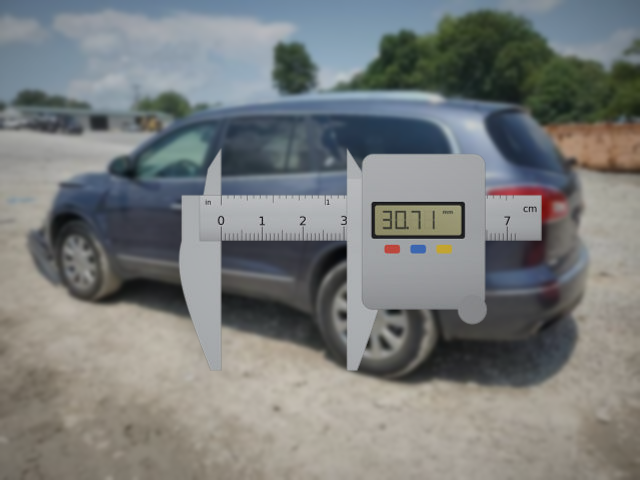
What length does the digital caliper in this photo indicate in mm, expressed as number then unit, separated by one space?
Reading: 30.71 mm
